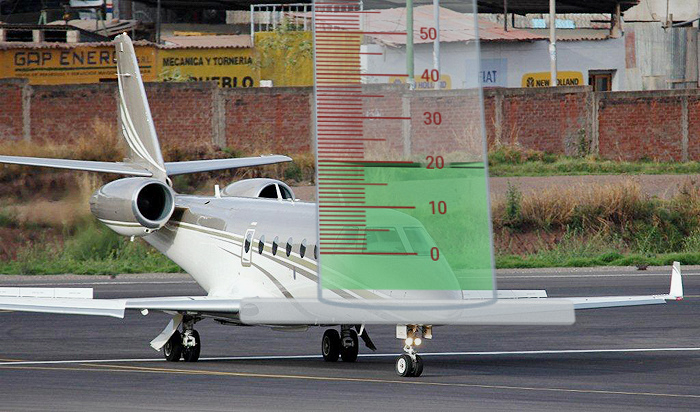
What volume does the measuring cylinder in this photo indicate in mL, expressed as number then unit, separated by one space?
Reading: 19 mL
